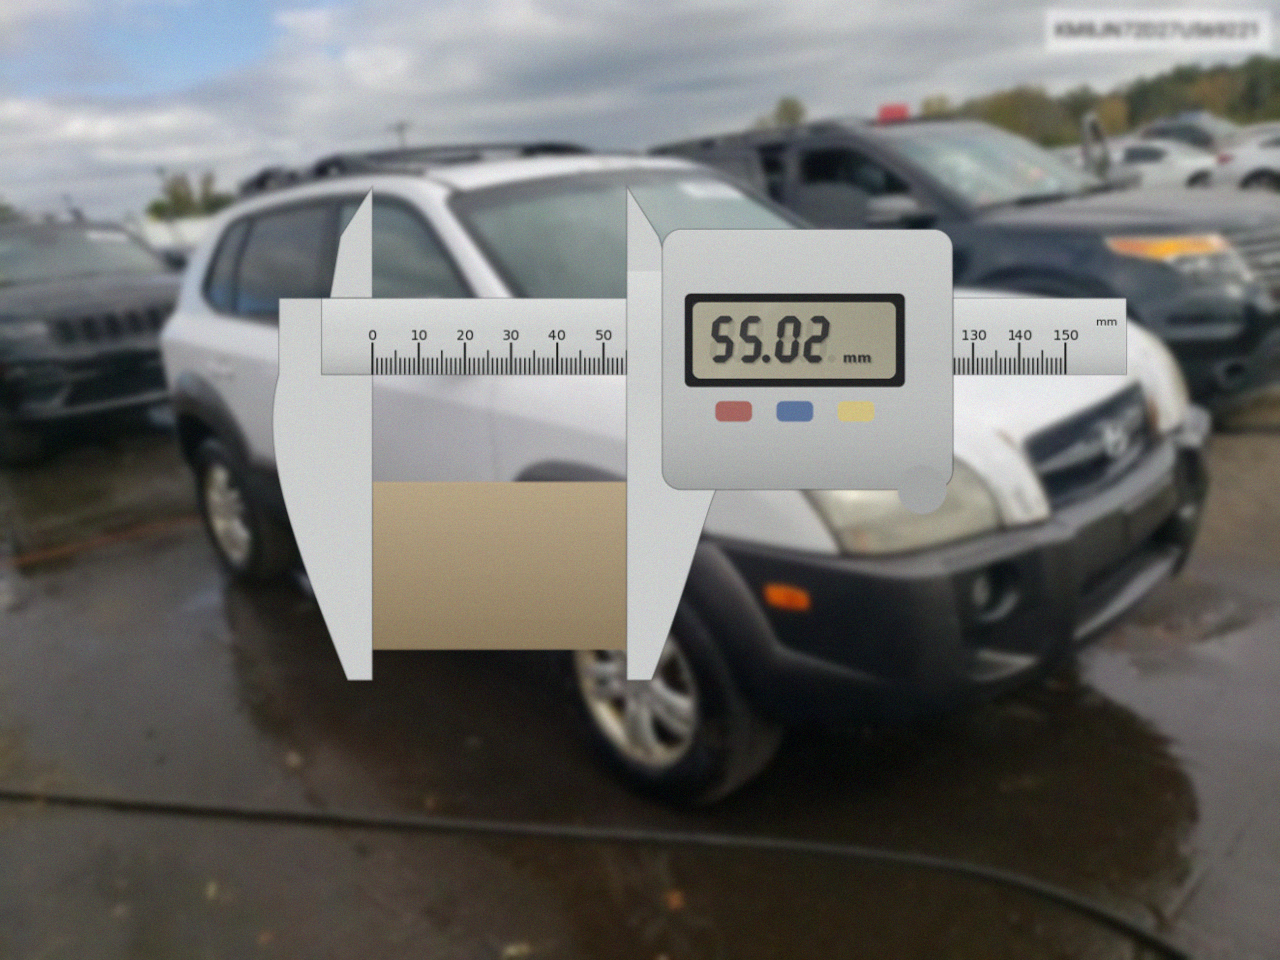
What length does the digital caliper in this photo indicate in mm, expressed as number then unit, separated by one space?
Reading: 55.02 mm
